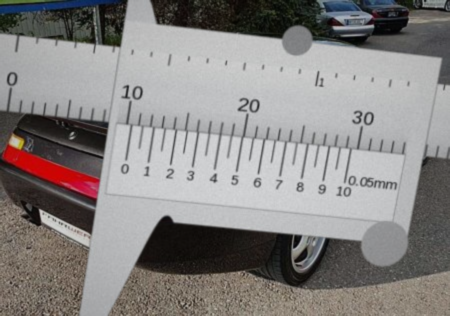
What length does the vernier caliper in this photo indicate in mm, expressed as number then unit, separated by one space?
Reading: 10.4 mm
